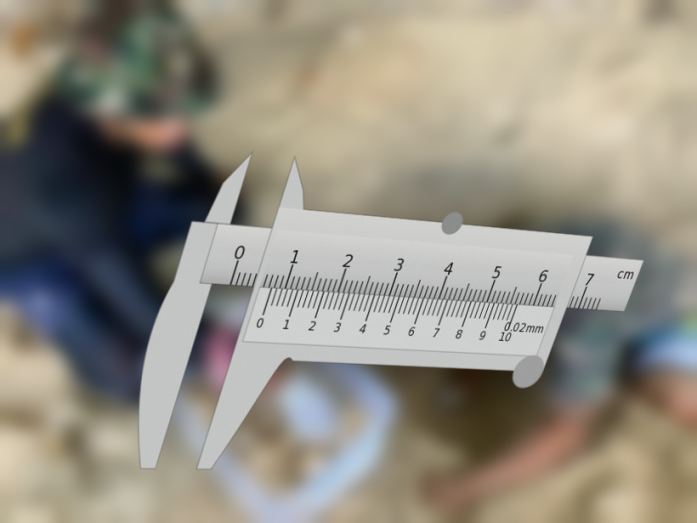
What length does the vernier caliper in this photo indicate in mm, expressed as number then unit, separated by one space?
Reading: 7.5 mm
